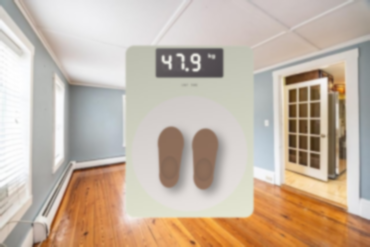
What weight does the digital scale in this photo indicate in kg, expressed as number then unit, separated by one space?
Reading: 47.9 kg
